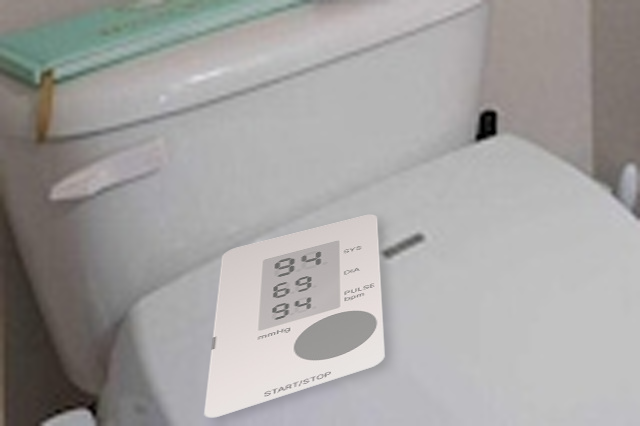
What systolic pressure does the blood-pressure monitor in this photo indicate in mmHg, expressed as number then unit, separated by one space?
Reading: 94 mmHg
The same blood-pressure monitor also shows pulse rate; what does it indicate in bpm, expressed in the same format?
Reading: 94 bpm
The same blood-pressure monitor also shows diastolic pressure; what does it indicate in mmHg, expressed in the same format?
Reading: 69 mmHg
